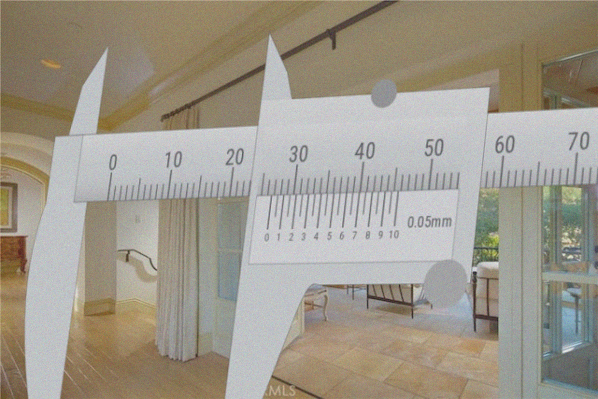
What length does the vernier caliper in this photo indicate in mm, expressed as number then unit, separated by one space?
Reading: 26.6 mm
